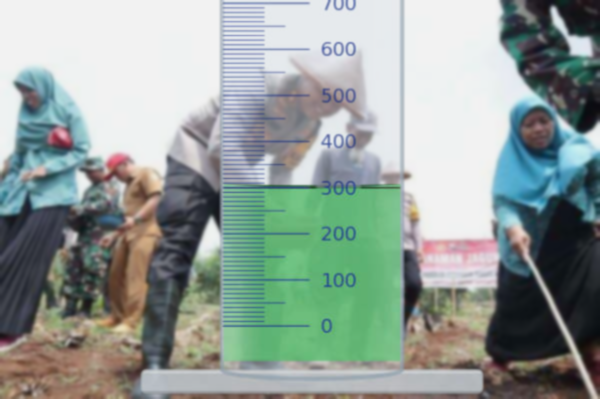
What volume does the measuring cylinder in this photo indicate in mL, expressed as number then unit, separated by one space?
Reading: 300 mL
